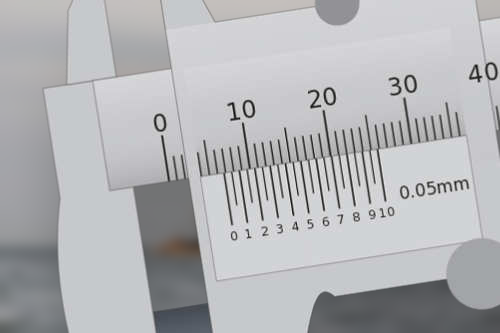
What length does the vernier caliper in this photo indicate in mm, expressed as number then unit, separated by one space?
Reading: 6.8 mm
